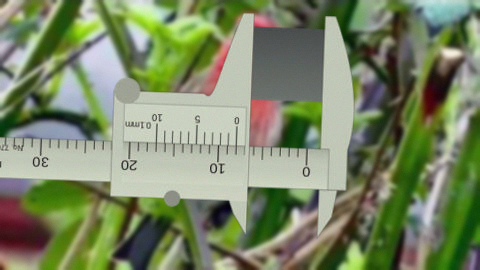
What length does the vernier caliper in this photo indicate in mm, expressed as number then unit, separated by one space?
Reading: 8.0 mm
